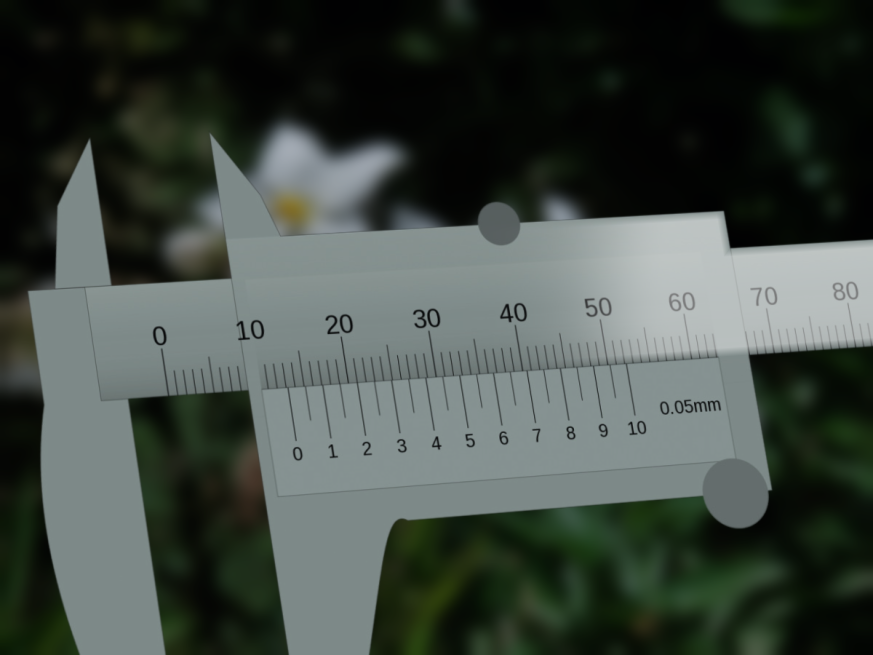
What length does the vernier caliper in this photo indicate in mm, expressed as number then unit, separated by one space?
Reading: 13.2 mm
